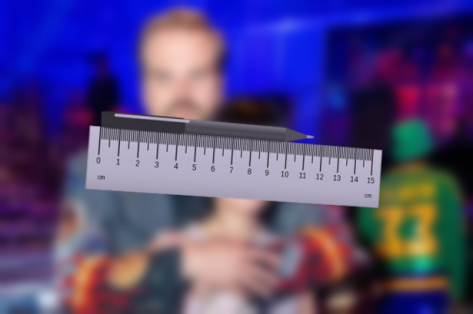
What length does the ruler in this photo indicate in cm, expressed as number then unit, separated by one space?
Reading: 11.5 cm
